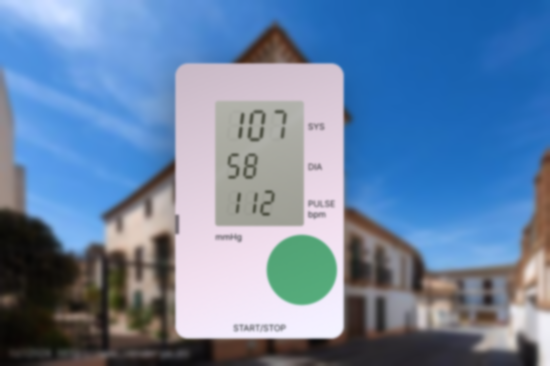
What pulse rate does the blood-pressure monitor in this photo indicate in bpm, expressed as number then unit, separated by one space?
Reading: 112 bpm
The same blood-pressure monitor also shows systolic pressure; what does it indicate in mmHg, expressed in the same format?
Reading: 107 mmHg
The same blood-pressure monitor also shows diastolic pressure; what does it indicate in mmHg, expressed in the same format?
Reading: 58 mmHg
